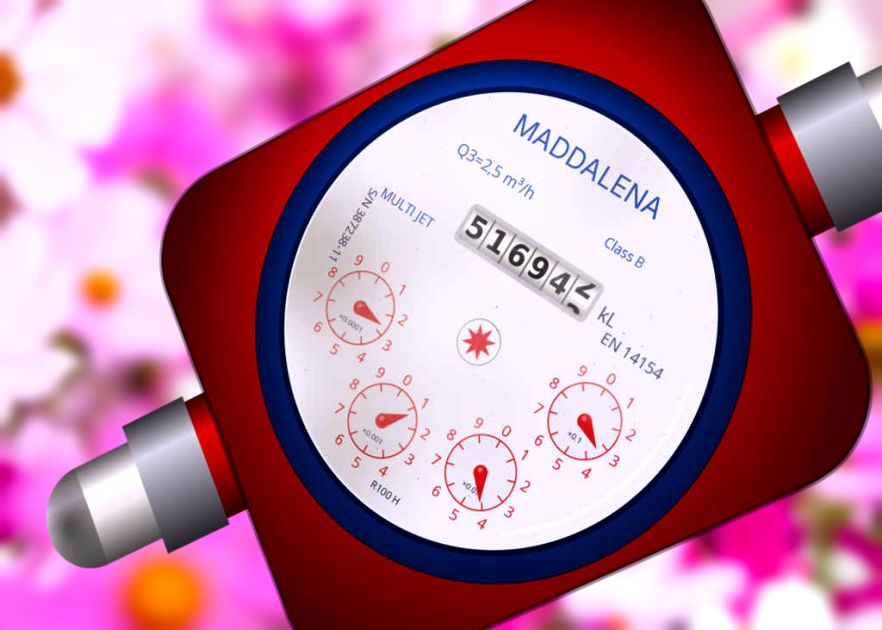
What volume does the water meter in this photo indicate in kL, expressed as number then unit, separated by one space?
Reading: 516942.3412 kL
